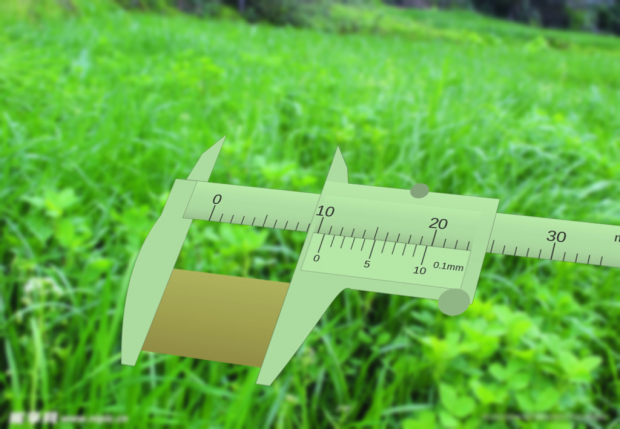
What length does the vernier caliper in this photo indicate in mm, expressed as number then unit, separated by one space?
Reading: 10.6 mm
